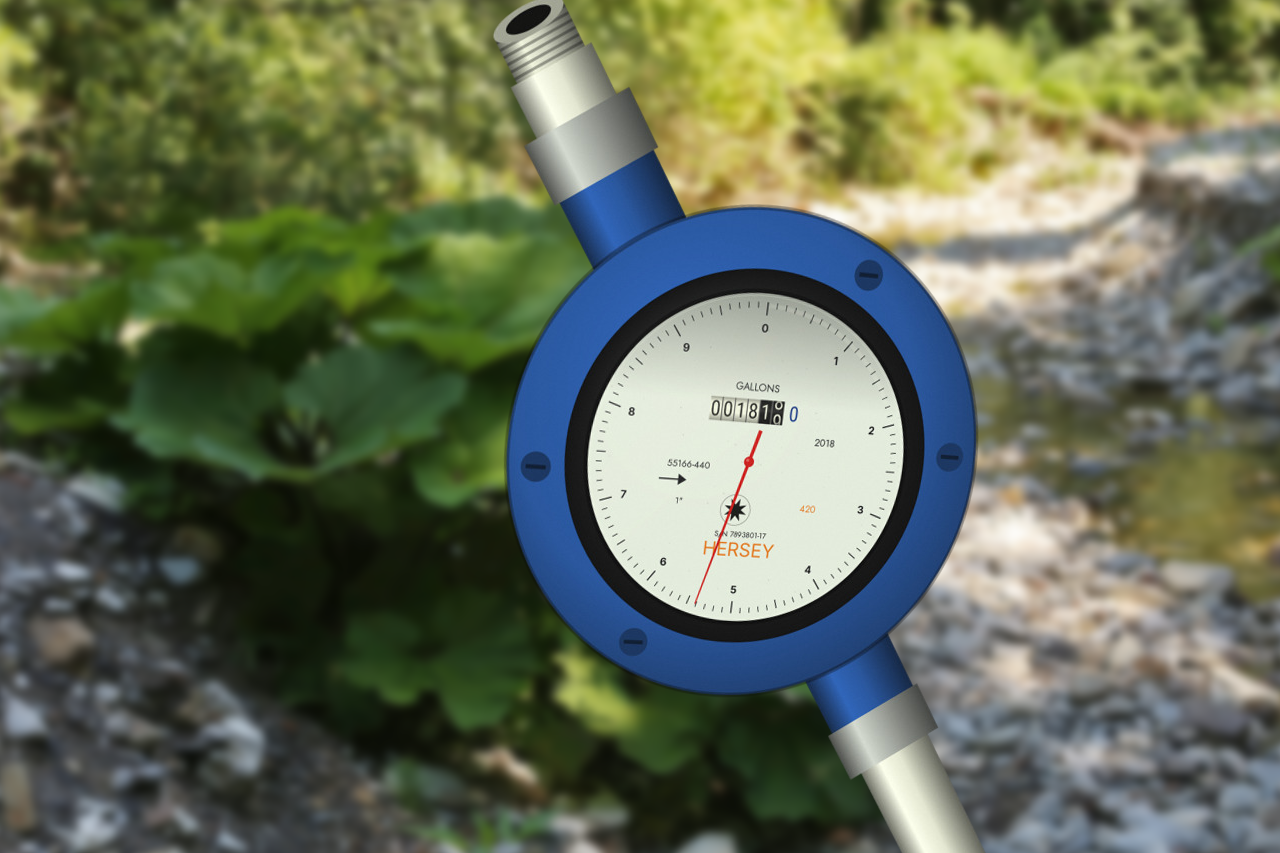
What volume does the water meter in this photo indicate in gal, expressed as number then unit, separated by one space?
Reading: 18185.4 gal
